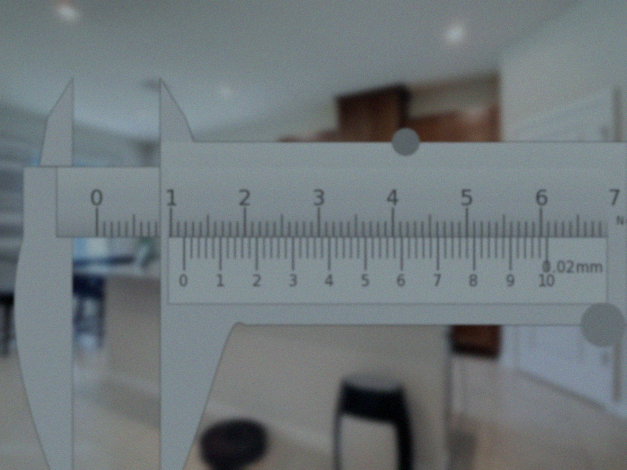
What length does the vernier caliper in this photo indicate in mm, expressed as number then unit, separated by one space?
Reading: 11.8 mm
